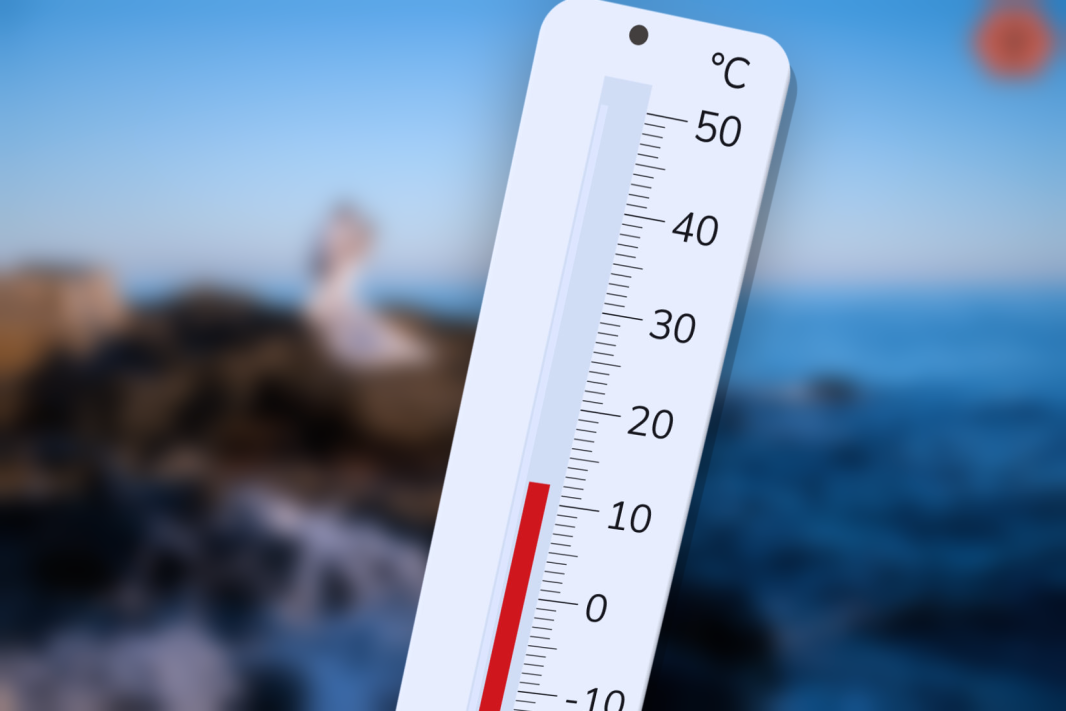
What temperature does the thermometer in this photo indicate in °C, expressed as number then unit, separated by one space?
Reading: 12 °C
